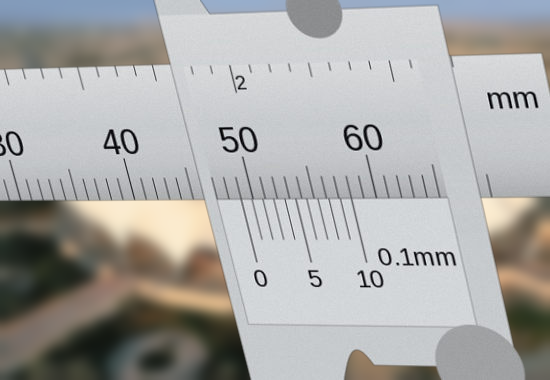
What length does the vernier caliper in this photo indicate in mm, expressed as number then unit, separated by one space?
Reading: 49.0 mm
